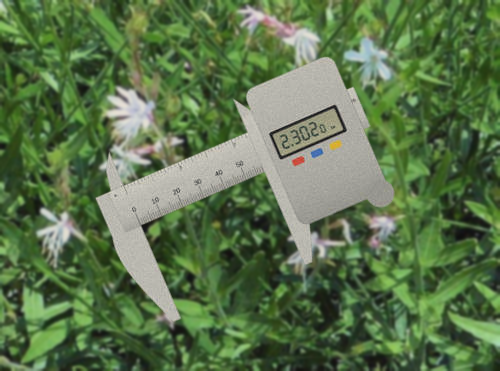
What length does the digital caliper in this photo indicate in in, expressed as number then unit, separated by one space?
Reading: 2.3020 in
